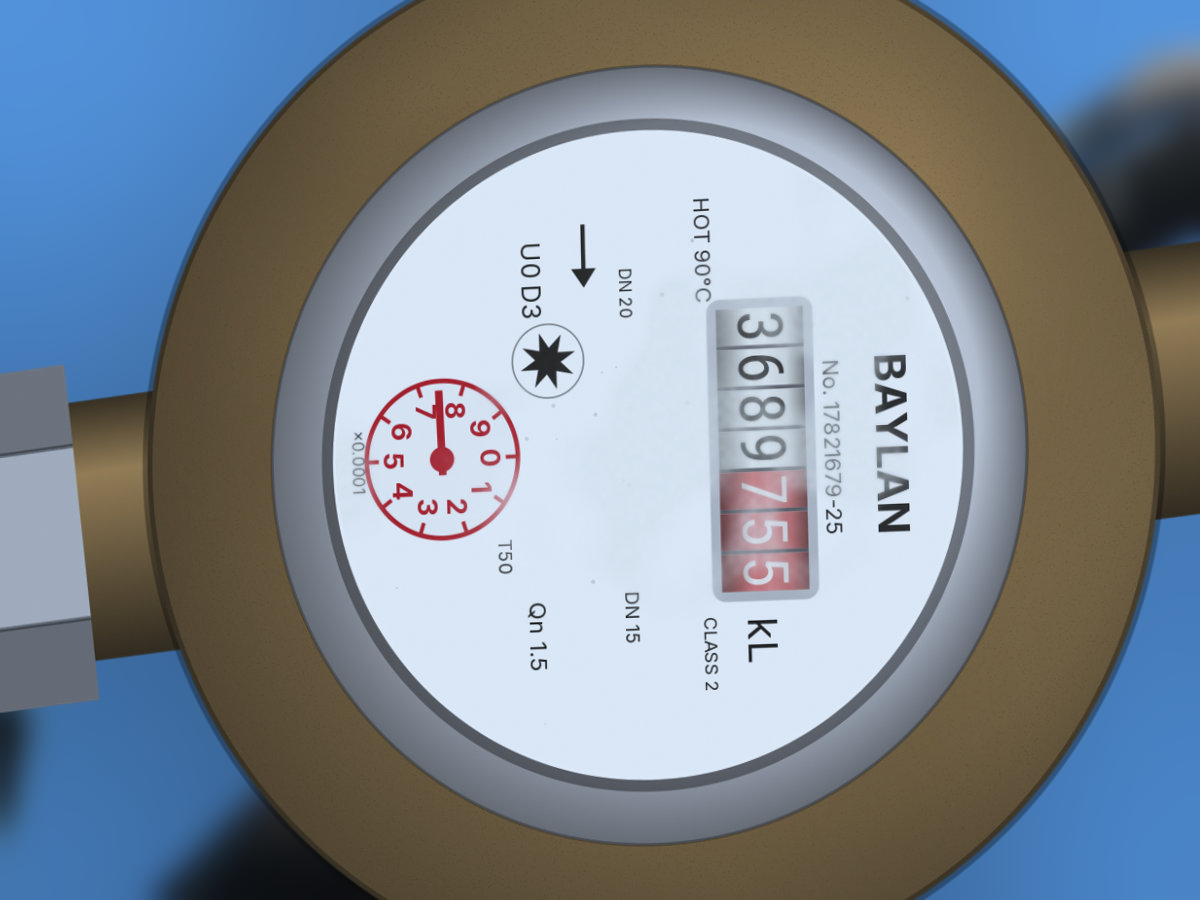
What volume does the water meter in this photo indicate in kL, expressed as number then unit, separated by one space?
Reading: 3689.7557 kL
